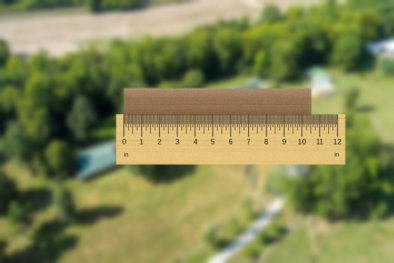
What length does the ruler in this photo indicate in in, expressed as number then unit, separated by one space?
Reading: 10.5 in
